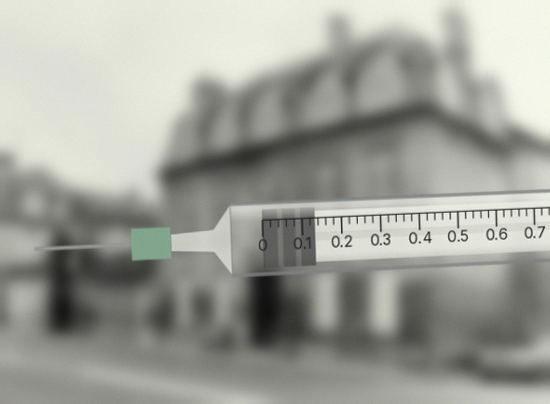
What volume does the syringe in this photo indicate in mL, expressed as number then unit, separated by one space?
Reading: 0 mL
